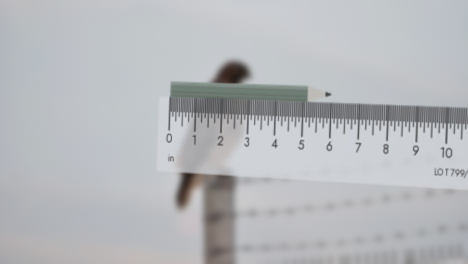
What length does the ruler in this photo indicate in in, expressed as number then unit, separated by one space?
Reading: 6 in
